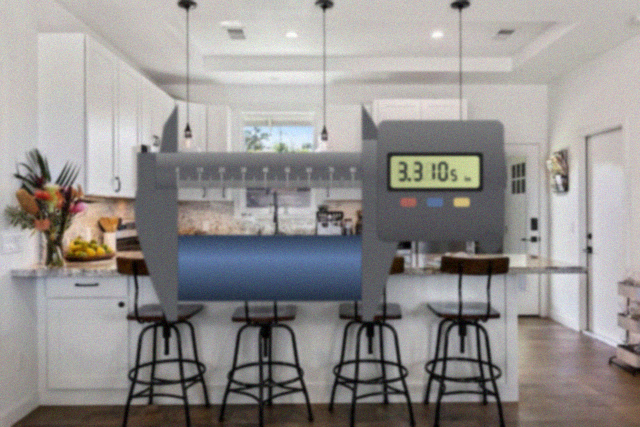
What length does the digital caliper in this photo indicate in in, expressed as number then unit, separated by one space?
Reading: 3.3105 in
